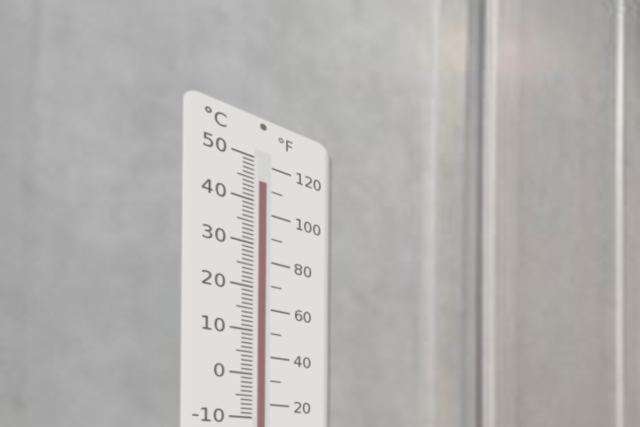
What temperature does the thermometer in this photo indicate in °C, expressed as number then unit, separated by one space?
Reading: 45 °C
